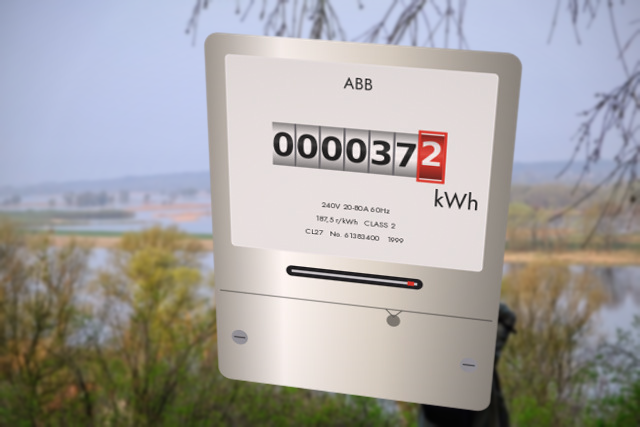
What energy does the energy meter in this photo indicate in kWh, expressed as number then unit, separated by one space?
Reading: 37.2 kWh
